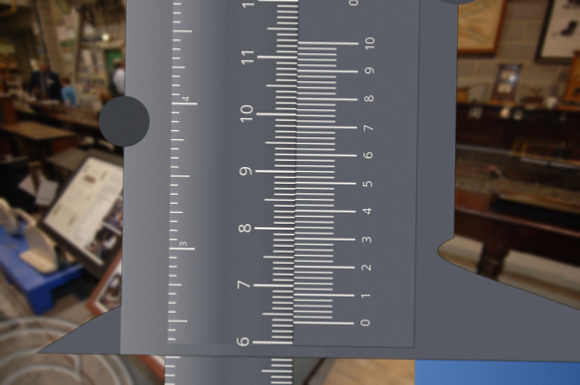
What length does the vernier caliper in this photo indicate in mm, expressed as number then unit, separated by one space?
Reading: 63.6 mm
